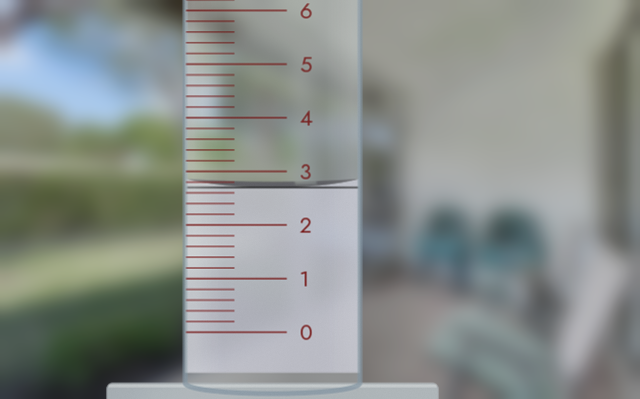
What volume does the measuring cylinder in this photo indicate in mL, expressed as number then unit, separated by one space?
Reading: 2.7 mL
